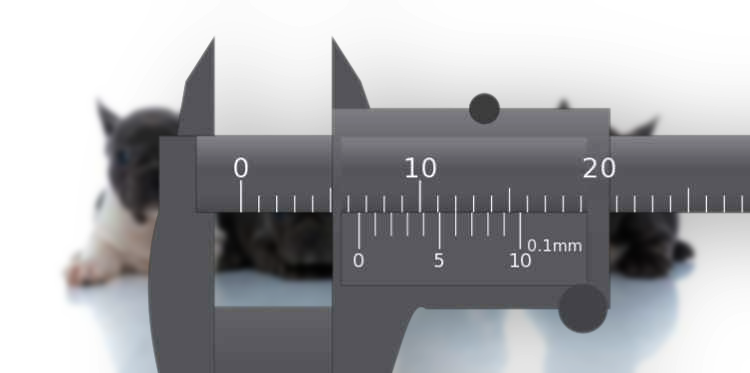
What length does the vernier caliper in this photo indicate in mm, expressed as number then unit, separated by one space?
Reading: 6.6 mm
